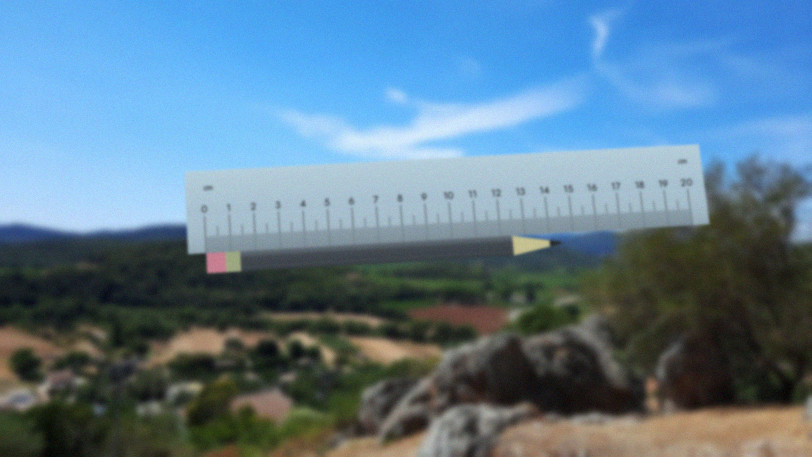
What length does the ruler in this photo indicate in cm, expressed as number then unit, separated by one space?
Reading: 14.5 cm
